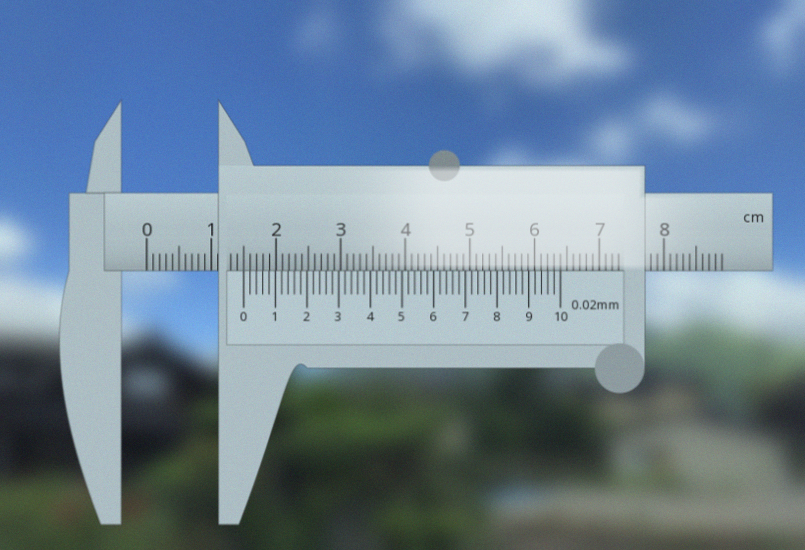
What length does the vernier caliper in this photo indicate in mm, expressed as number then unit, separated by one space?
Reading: 15.0 mm
